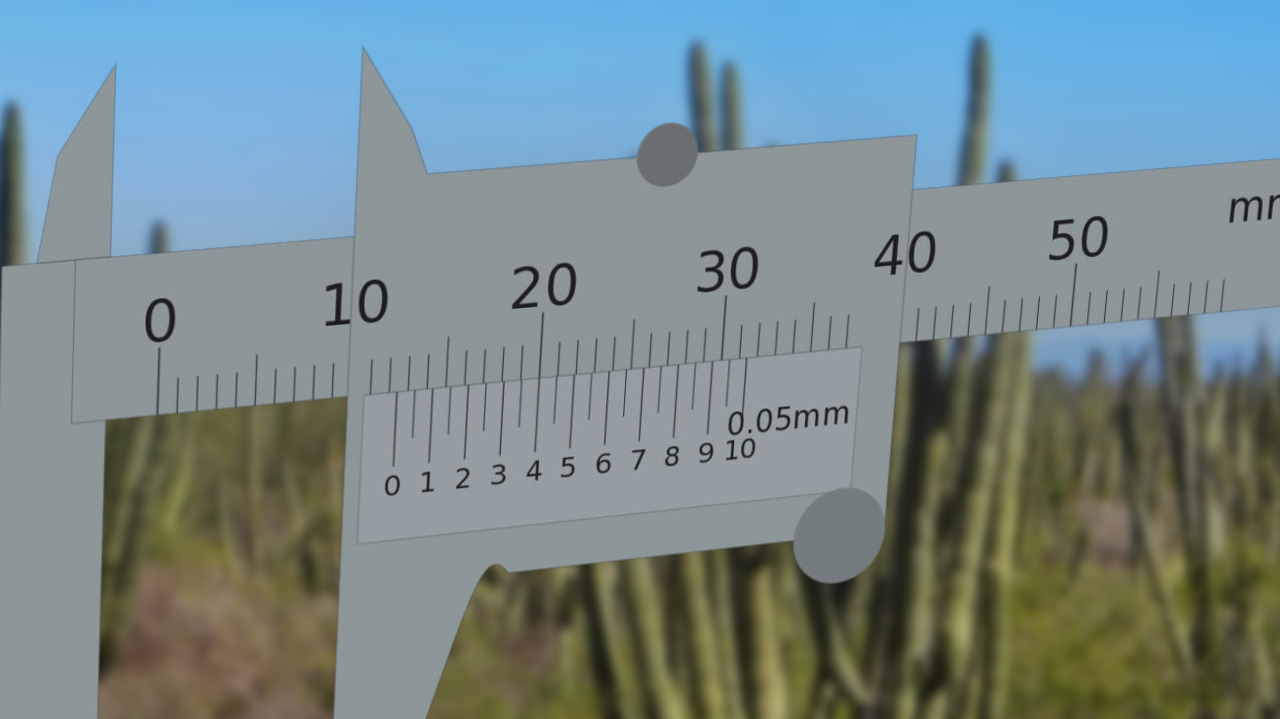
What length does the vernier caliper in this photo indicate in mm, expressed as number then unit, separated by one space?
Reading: 12.4 mm
